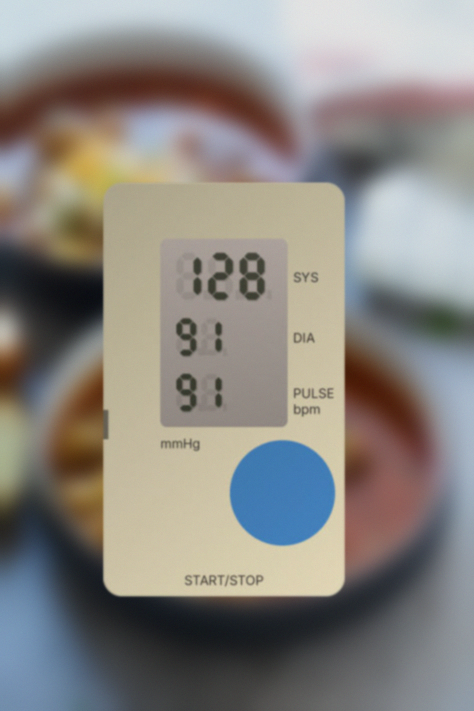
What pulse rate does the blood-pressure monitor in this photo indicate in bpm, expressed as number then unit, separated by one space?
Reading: 91 bpm
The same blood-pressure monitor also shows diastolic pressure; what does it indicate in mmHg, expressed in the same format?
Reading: 91 mmHg
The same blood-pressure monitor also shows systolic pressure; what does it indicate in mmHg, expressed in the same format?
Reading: 128 mmHg
